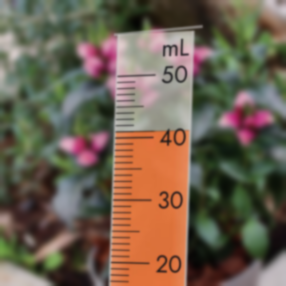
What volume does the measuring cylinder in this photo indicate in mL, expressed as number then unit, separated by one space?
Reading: 41 mL
